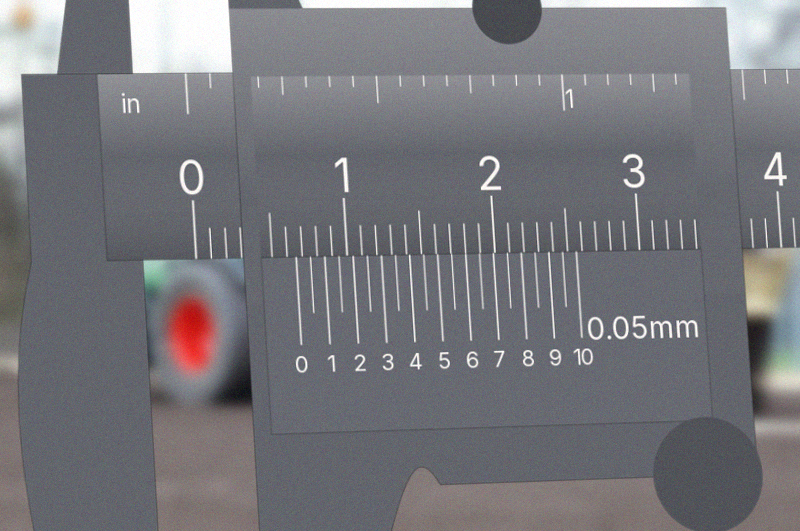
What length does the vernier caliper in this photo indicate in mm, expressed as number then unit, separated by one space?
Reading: 6.6 mm
